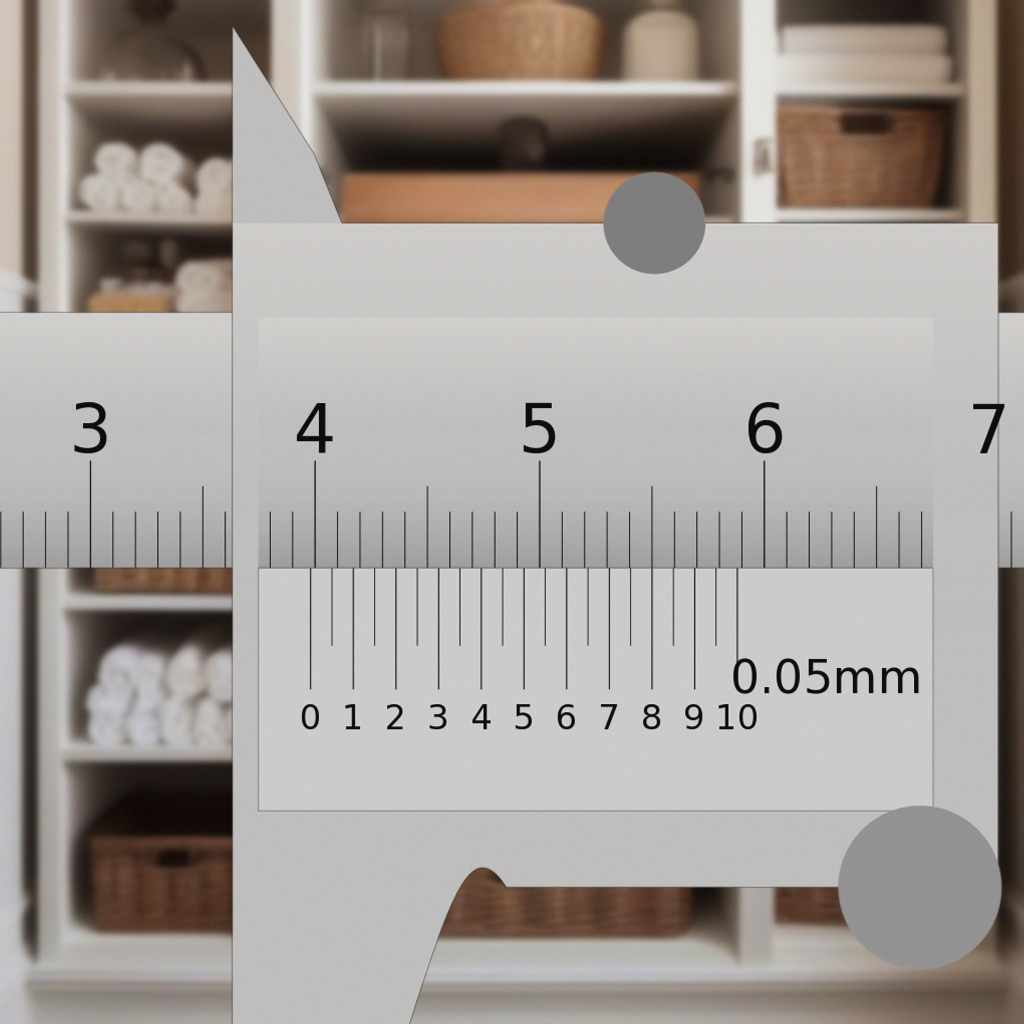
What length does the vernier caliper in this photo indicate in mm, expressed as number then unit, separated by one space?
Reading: 39.8 mm
